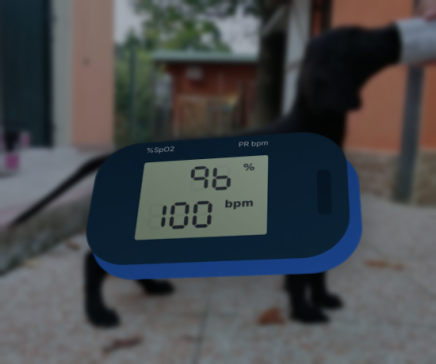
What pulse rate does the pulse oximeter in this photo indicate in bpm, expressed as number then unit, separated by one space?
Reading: 100 bpm
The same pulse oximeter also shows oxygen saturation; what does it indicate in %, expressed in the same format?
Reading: 96 %
